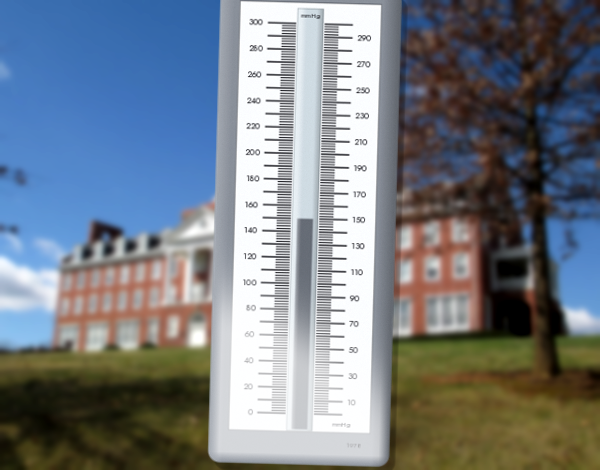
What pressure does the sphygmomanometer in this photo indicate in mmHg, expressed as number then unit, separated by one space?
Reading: 150 mmHg
